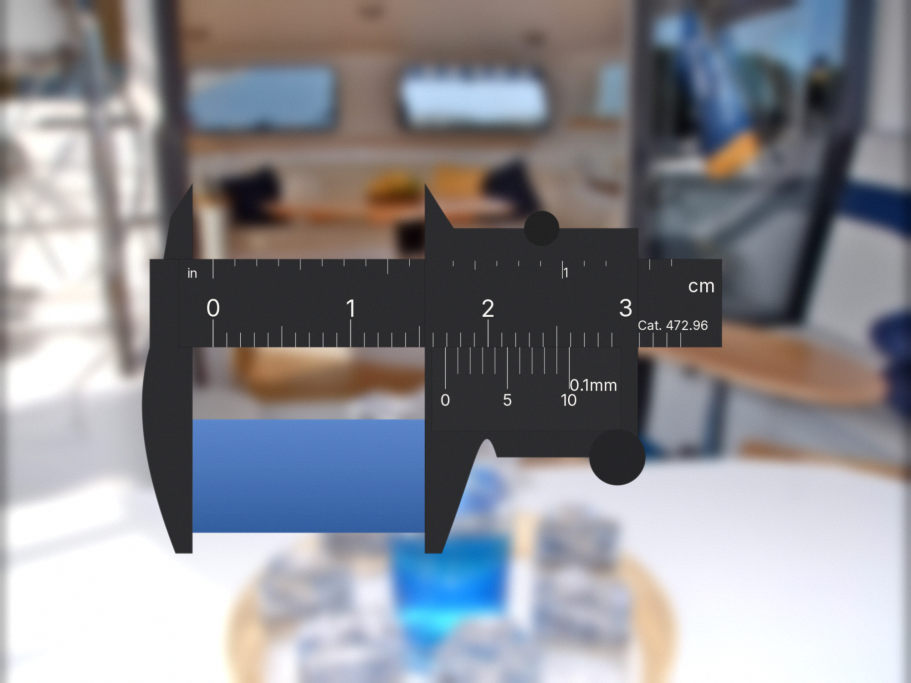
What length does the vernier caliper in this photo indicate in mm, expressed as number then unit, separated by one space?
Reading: 16.9 mm
